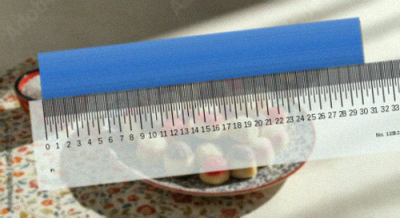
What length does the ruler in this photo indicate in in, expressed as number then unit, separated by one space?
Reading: 30.5 in
